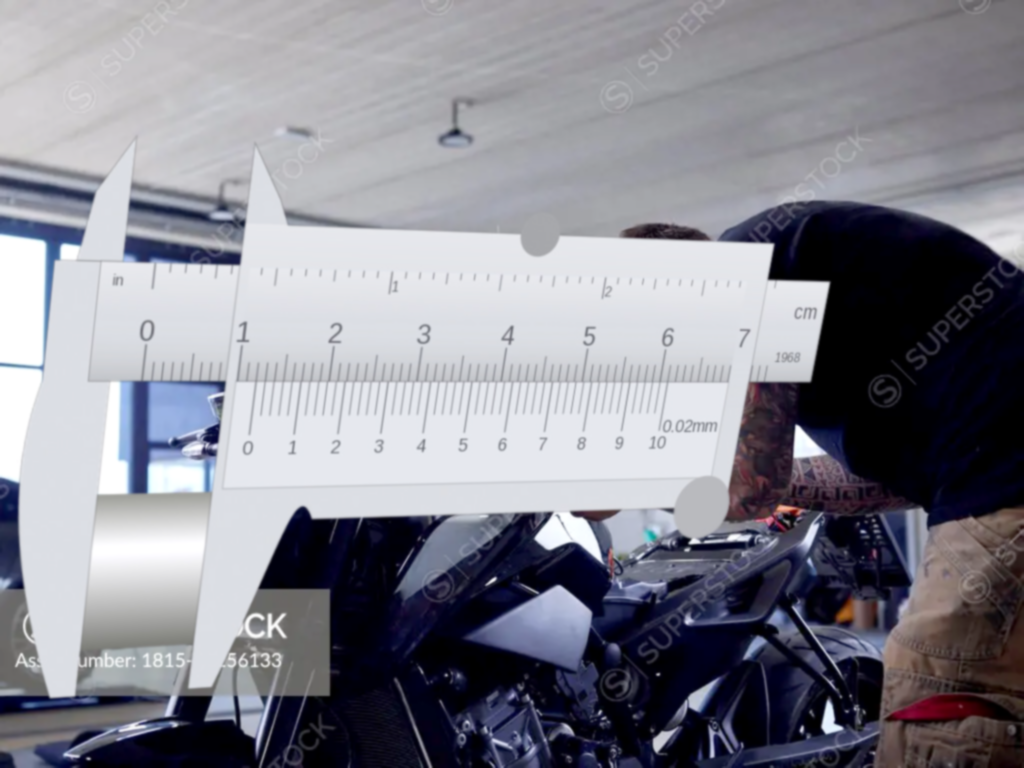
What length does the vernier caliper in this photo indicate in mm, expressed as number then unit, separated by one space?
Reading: 12.0 mm
